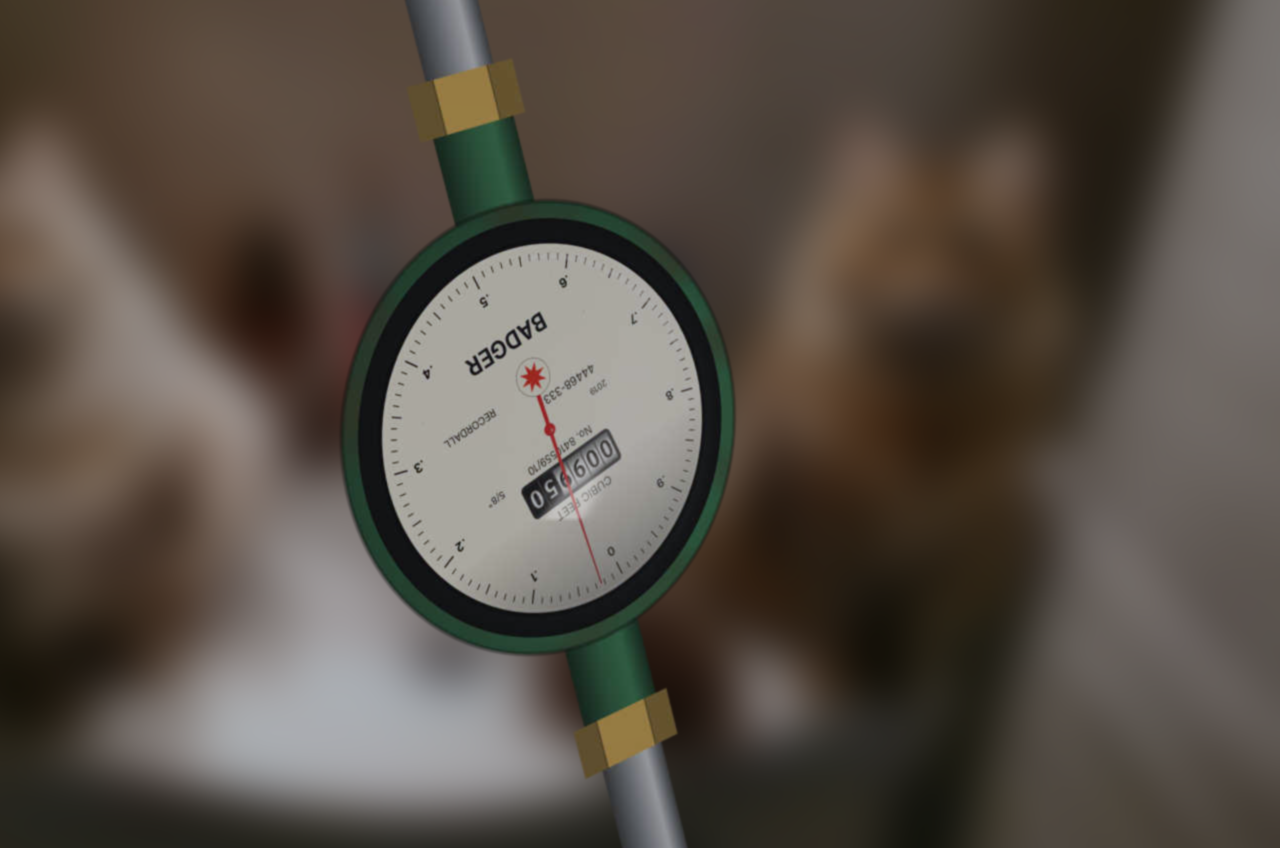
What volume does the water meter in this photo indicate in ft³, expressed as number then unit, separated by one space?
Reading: 9950.02 ft³
